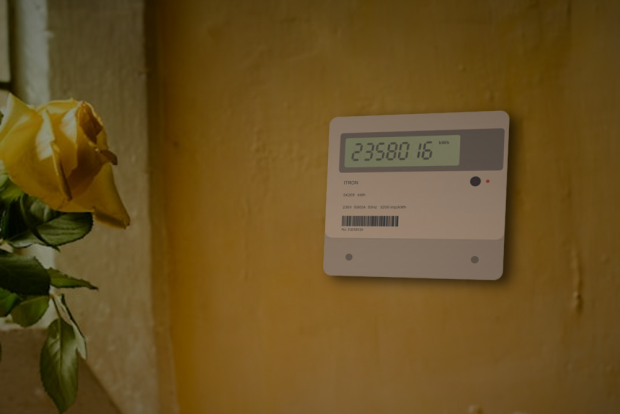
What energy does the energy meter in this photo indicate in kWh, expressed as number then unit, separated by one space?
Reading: 2358016 kWh
